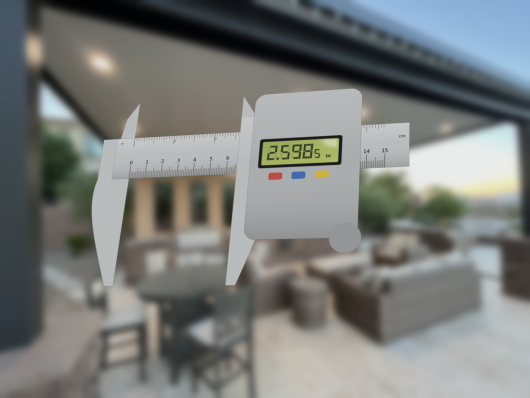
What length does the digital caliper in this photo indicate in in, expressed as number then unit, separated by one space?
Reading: 2.5985 in
